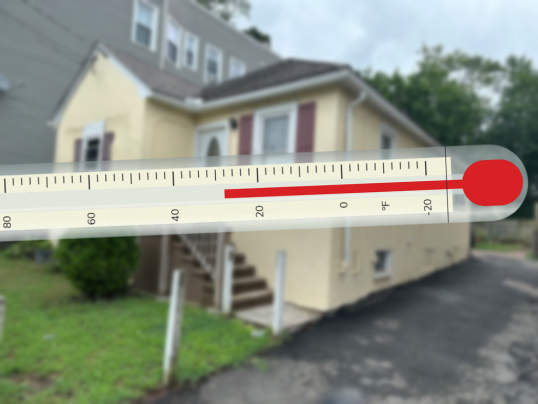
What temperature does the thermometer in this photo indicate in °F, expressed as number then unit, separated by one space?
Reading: 28 °F
